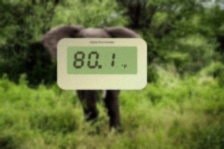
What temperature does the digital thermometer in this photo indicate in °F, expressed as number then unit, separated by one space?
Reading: 80.1 °F
